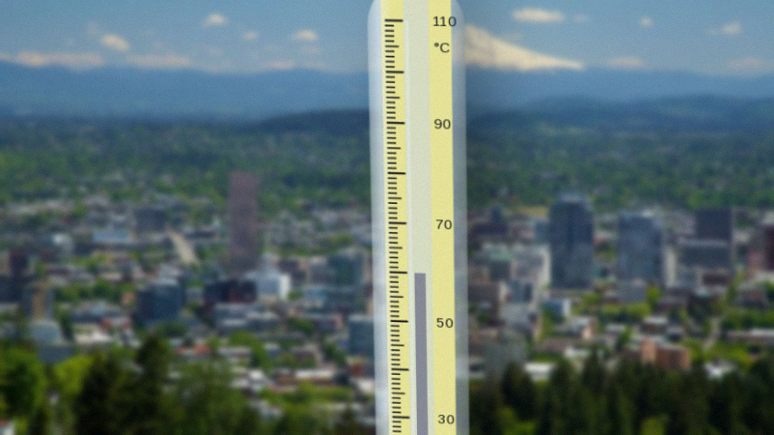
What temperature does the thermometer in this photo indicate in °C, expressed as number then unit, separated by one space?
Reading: 60 °C
